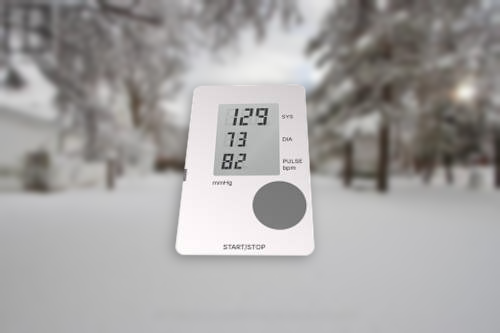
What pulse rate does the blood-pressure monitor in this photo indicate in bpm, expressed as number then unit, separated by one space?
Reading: 82 bpm
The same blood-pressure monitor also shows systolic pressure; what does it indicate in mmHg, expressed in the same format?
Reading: 129 mmHg
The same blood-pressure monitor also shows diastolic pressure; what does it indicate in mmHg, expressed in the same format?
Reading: 73 mmHg
